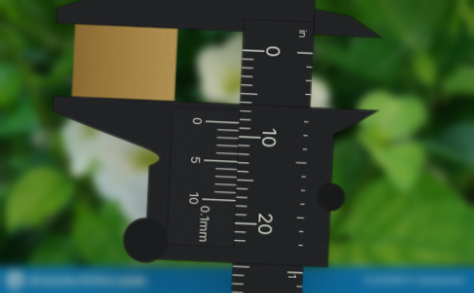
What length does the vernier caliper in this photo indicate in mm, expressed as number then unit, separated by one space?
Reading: 8.4 mm
